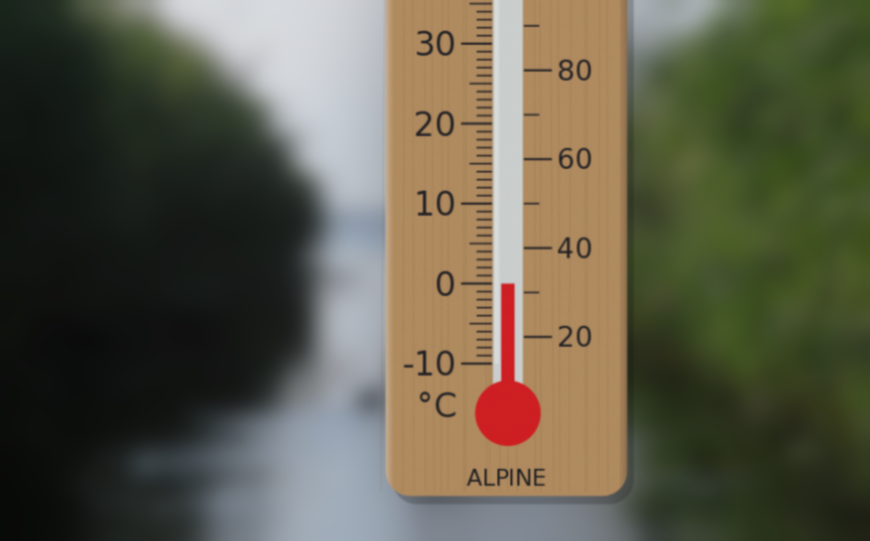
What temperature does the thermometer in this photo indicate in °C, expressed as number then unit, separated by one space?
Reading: 0 °C
